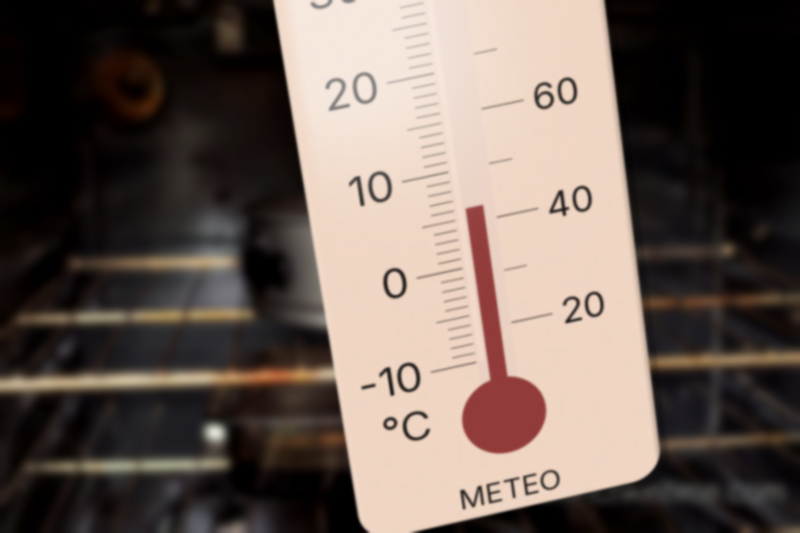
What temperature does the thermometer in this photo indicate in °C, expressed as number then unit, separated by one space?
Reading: 6 °C
